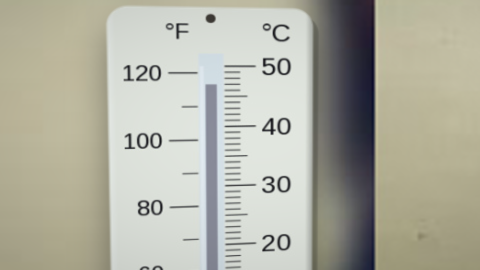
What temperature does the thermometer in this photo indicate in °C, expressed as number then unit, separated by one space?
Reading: 47 °C
